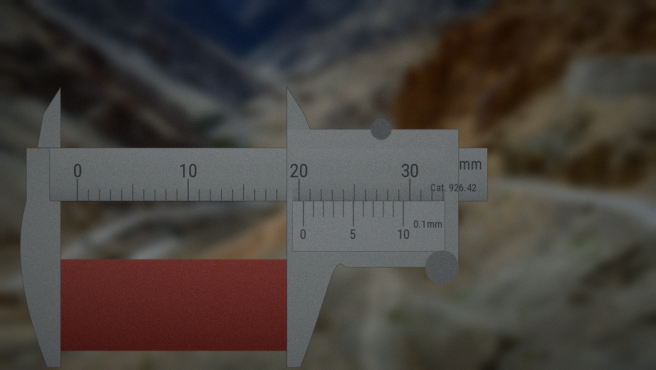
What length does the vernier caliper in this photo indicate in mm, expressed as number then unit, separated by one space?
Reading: 20.4 mm
